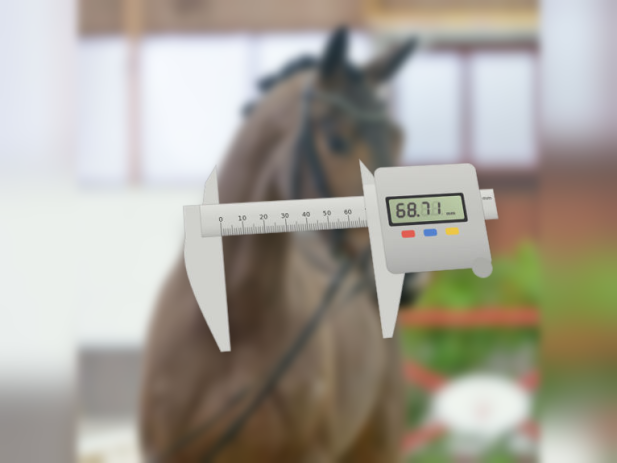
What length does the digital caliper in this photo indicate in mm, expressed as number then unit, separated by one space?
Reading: 68.71 mm
